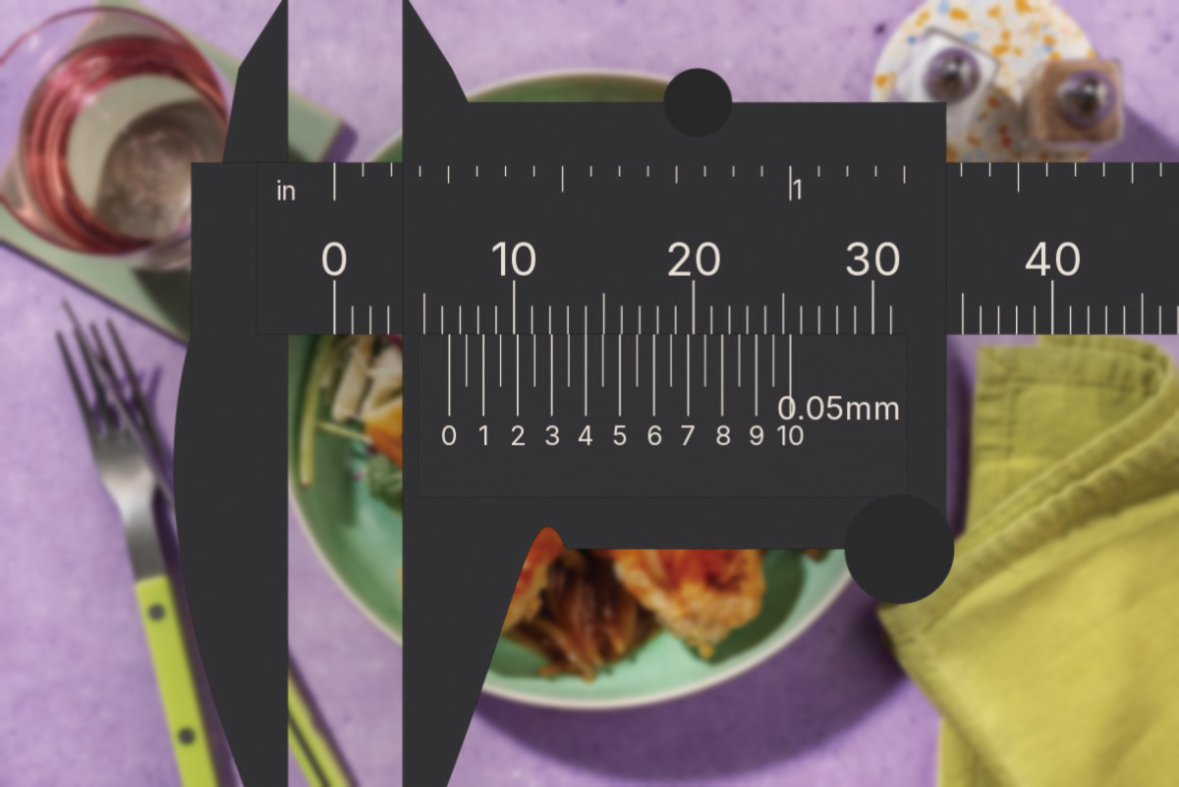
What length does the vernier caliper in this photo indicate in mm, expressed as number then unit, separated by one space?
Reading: 6.4 mm
